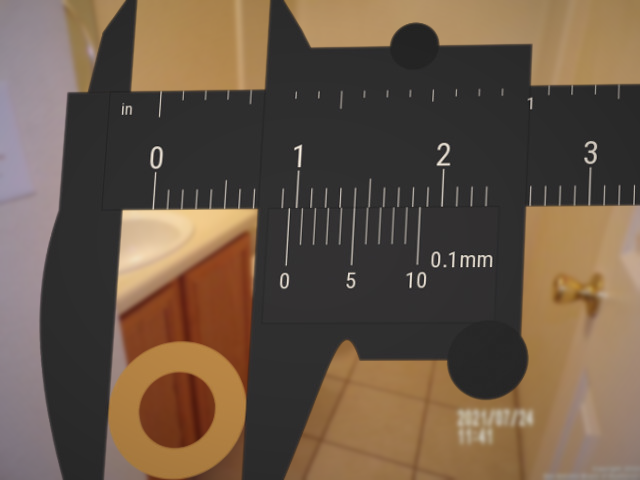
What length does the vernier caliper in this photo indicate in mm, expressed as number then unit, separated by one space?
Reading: 9.5 mm
